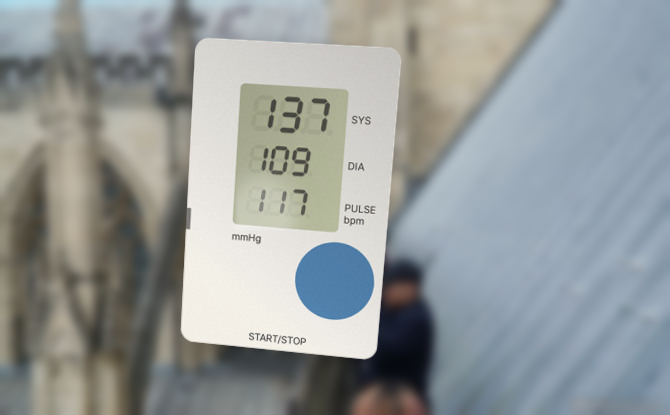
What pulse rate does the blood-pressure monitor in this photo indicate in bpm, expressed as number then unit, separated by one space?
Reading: 117 bpm
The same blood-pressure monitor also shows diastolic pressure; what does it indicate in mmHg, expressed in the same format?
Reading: 109 mmHg
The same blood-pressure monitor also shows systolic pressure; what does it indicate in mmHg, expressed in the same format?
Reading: 137 mmHg
